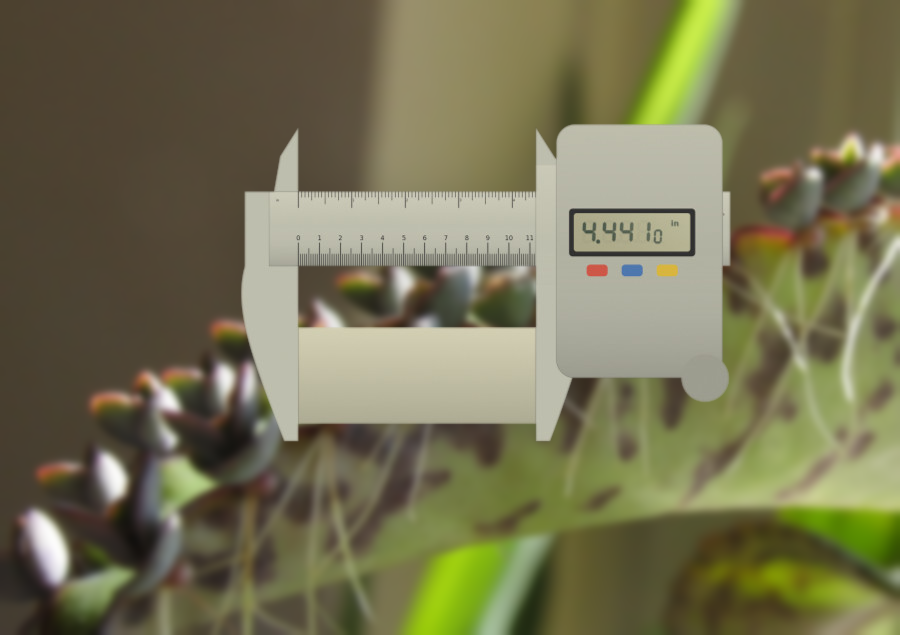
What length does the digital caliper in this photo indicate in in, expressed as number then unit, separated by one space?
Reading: 4.4410 in
